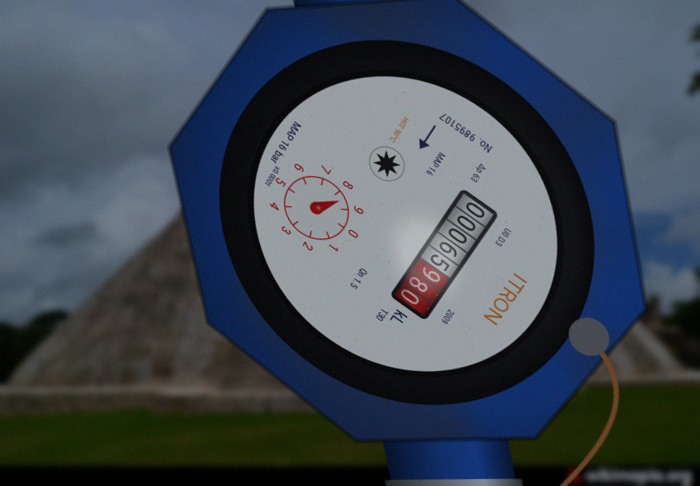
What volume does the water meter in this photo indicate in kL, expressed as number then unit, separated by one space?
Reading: 65.9798 kL
